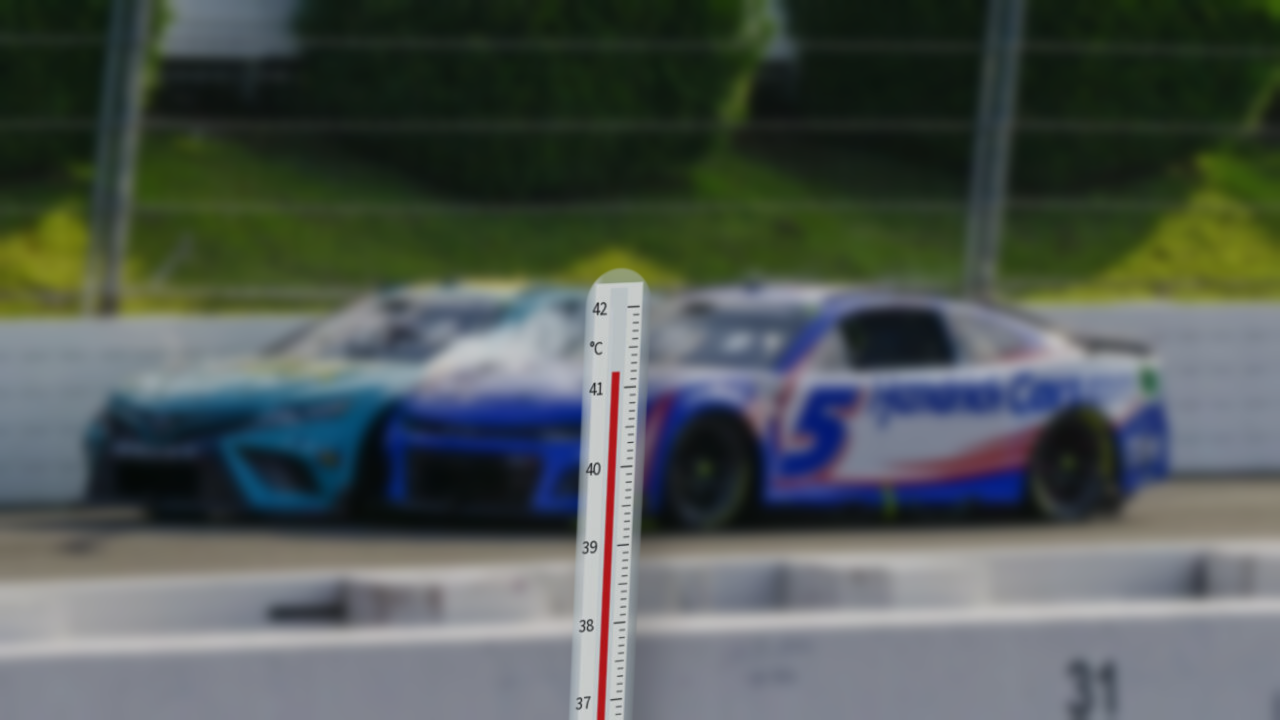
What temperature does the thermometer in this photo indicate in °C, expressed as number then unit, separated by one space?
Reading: 41.2 °C
